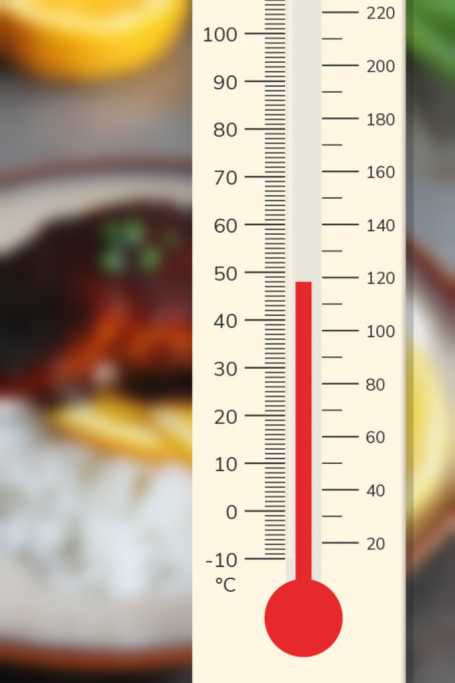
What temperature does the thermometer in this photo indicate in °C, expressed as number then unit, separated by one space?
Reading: 48 °C
